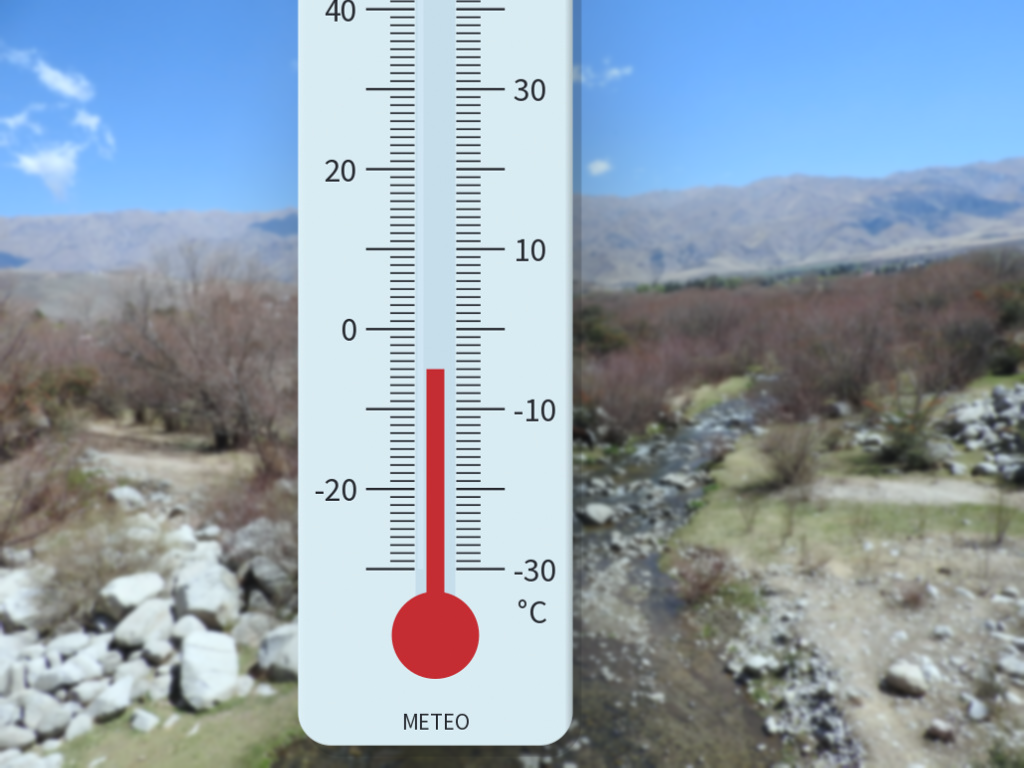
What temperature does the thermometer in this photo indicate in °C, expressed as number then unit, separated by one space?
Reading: -5 °C
